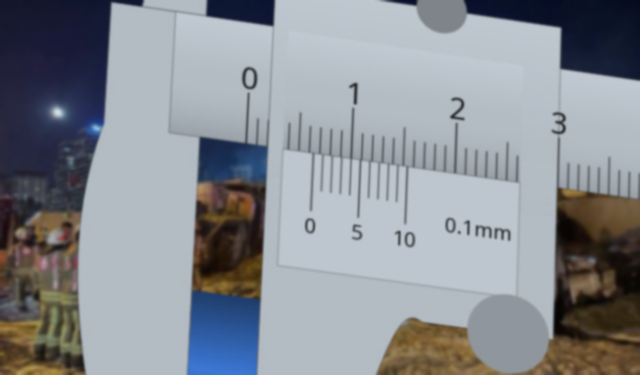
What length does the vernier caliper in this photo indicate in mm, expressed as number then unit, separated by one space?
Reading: 6.4 mm
